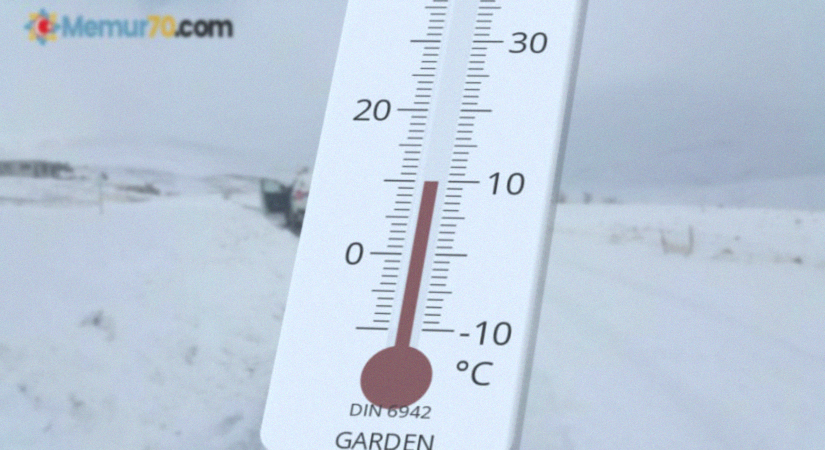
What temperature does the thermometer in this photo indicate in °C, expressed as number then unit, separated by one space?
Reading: 10 °C
